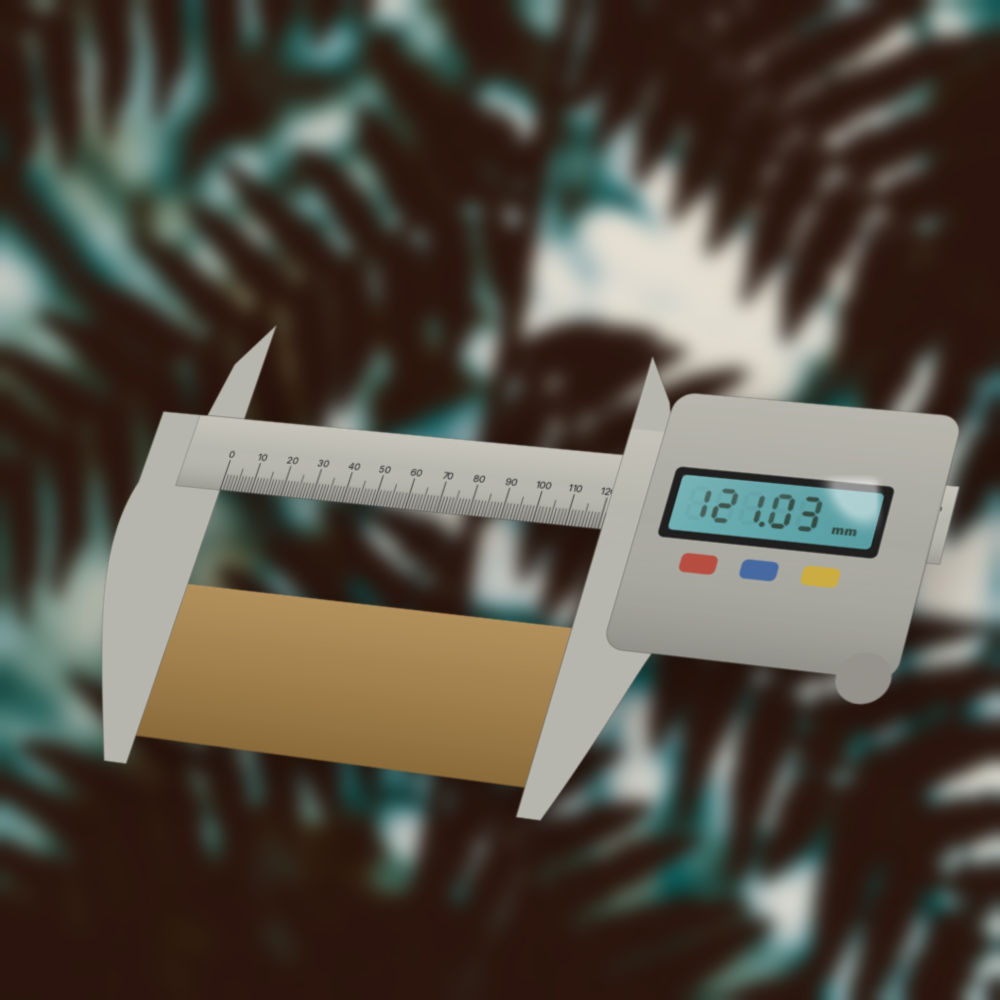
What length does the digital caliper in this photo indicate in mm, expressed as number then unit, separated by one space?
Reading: 121.03 mm
